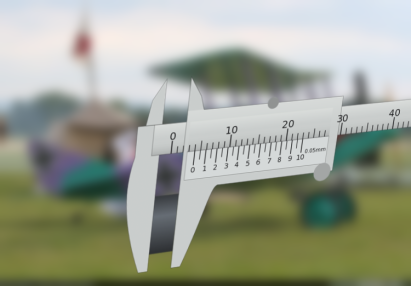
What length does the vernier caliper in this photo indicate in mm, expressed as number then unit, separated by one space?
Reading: 4.0 mm
